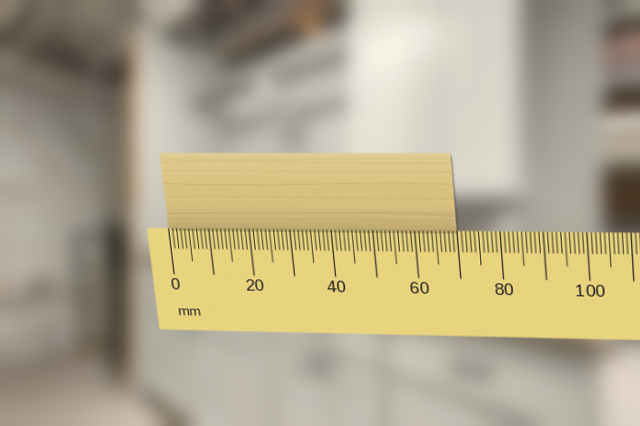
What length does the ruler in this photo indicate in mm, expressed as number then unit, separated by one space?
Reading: 70 mm
